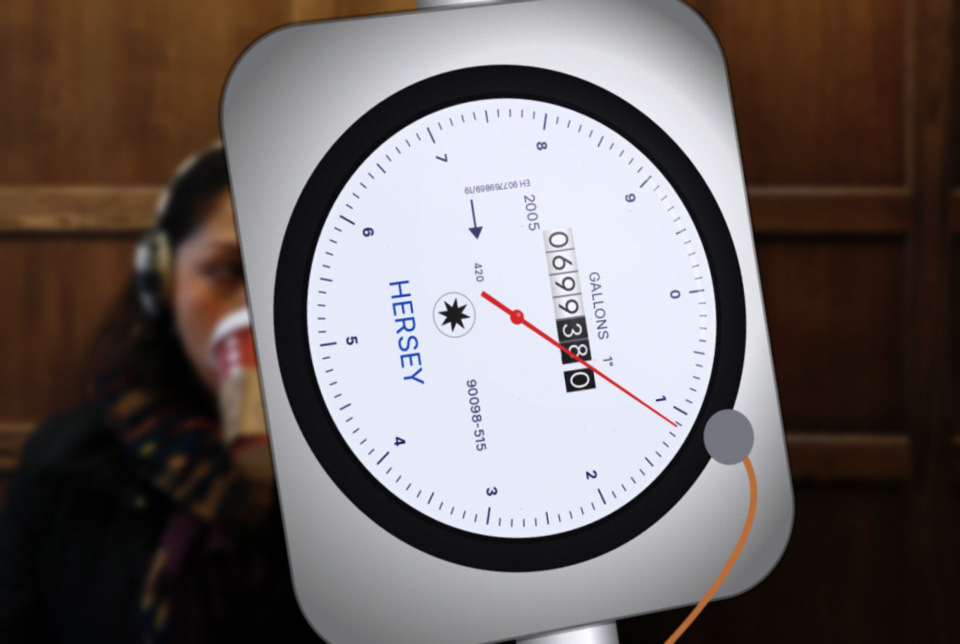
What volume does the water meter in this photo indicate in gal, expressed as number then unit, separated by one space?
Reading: 699381.1 gal
